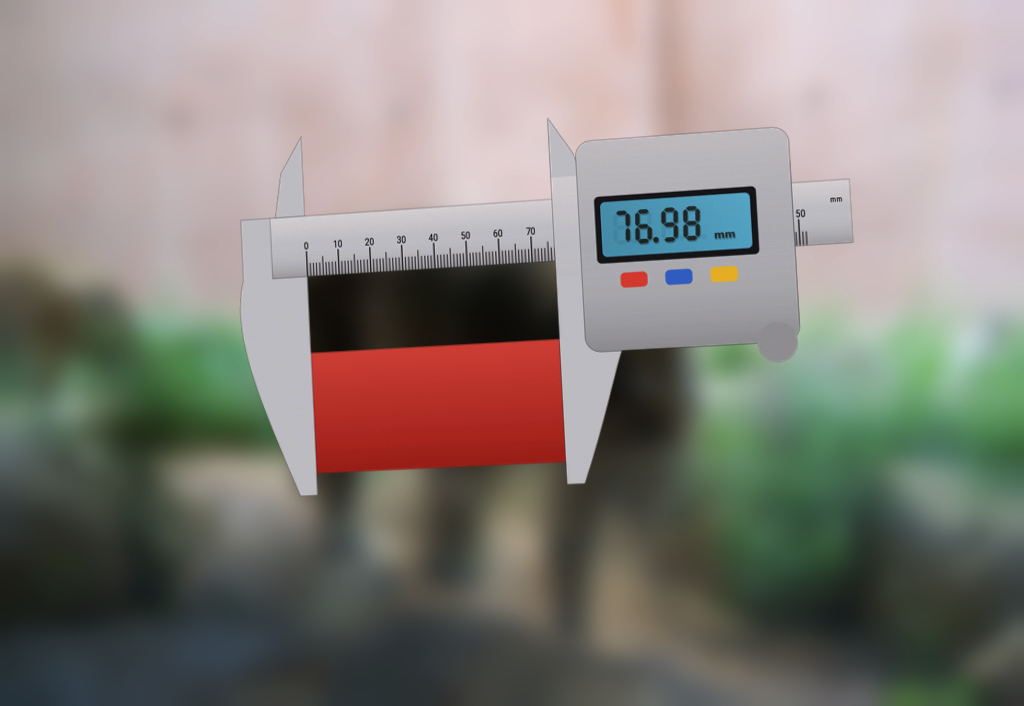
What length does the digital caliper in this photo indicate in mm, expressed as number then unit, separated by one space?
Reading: 76.98 mm
